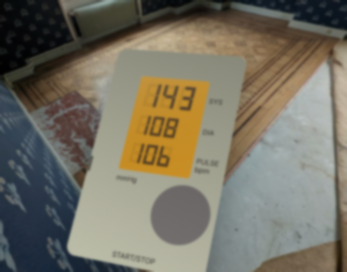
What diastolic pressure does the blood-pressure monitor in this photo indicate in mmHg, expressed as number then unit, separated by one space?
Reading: 108 mmHg
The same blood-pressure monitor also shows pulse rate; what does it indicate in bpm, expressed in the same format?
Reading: 106 bpm
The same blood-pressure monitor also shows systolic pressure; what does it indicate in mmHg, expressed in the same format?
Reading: 143 mmHg
